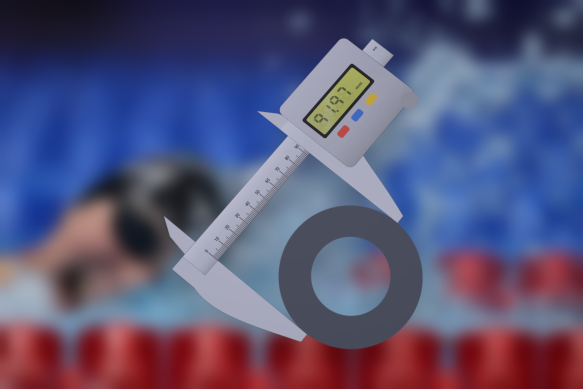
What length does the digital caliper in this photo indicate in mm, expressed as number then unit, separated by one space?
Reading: 91.97 mm
